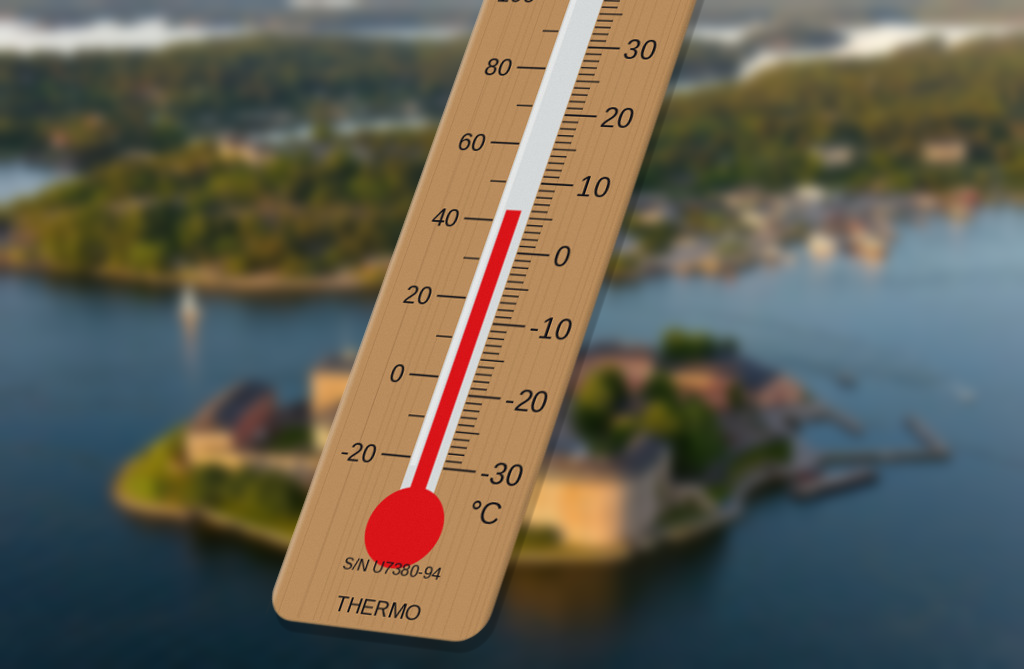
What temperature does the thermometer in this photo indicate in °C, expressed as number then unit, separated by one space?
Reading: 6 °C
